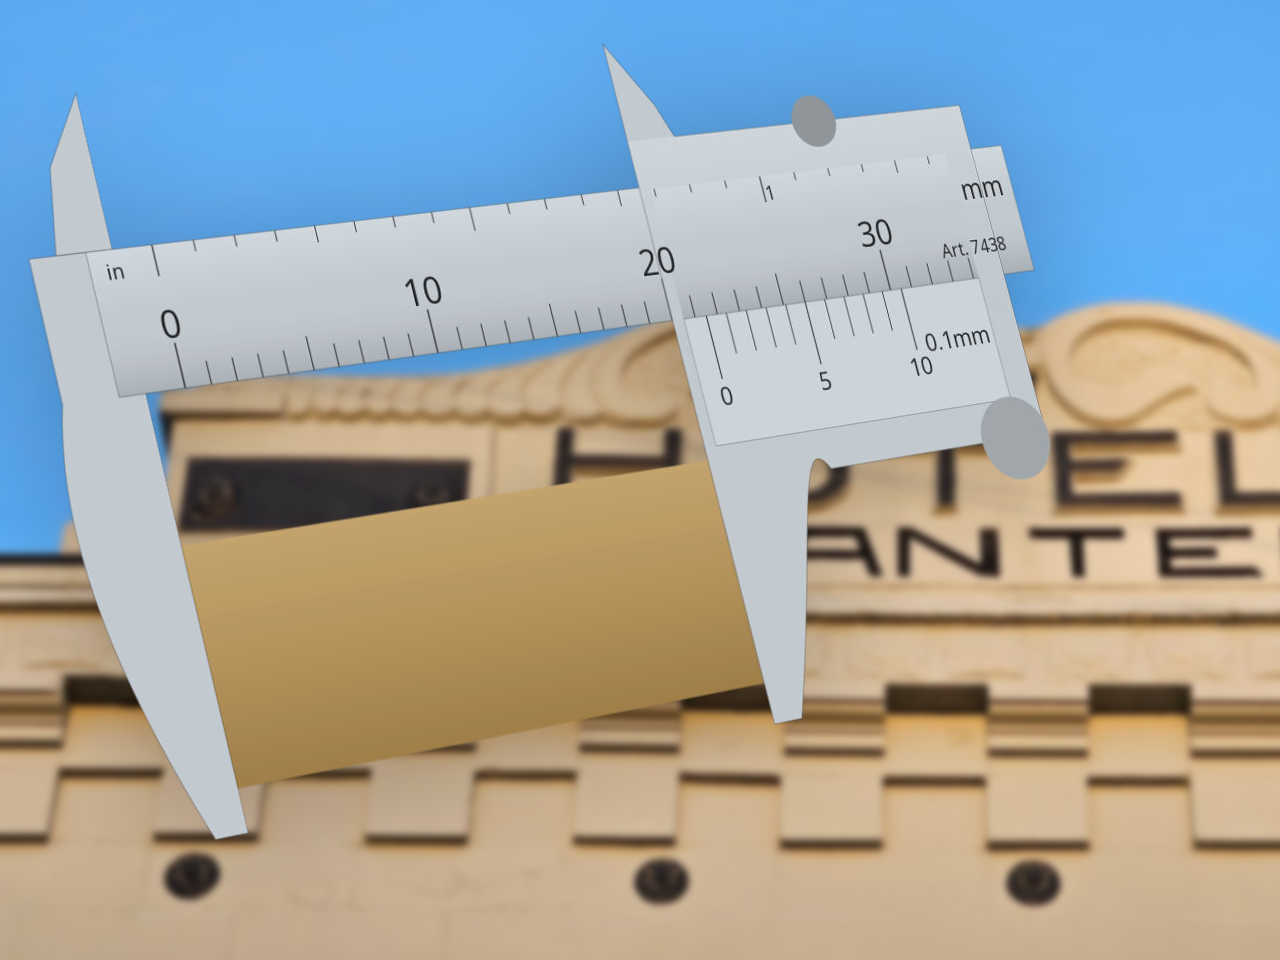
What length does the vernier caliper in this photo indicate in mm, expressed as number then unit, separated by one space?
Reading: 21.5 mm
